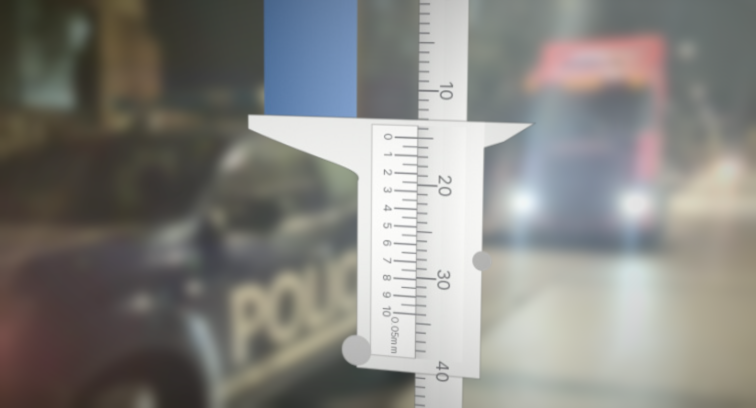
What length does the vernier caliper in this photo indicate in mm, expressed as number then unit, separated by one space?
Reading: 15.0 mm
